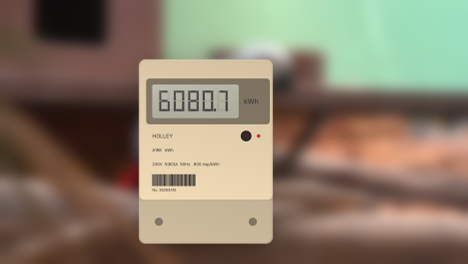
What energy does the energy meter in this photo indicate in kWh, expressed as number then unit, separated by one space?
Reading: 6080.7 kWh
